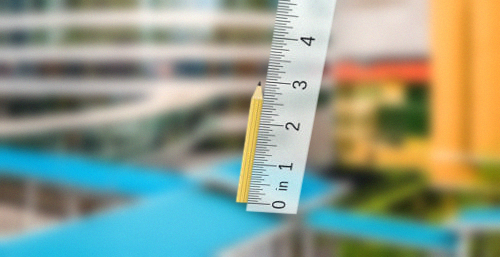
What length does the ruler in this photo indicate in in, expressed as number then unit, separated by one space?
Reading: 3 in
